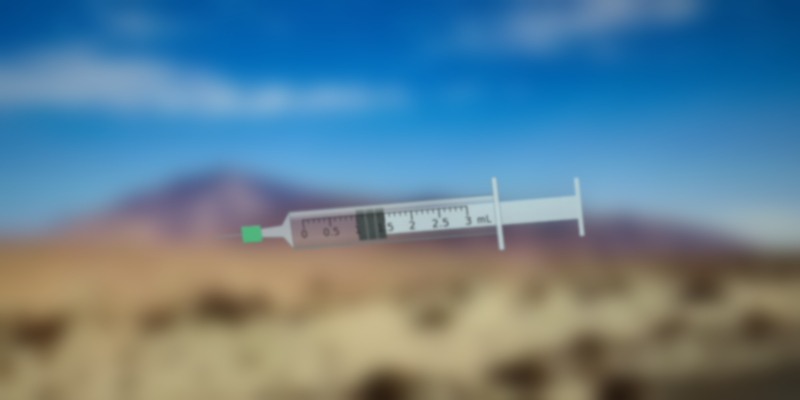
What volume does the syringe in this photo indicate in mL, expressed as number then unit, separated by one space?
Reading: 1 mL
